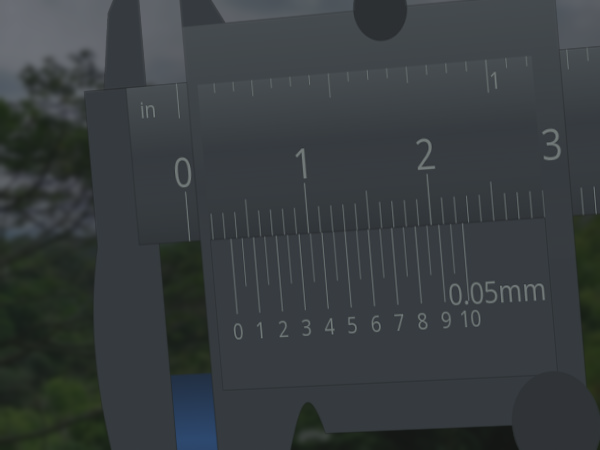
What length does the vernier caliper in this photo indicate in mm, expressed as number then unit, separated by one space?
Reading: 3.5 mm
